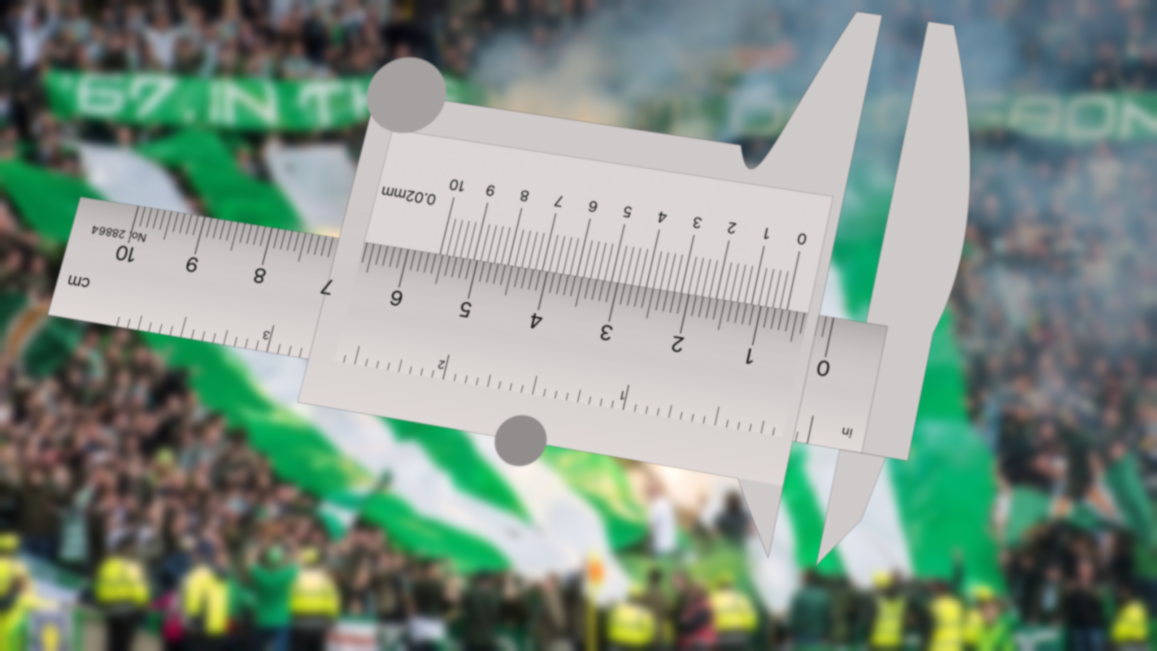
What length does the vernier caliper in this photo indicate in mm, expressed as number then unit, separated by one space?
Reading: 6.4 mm
